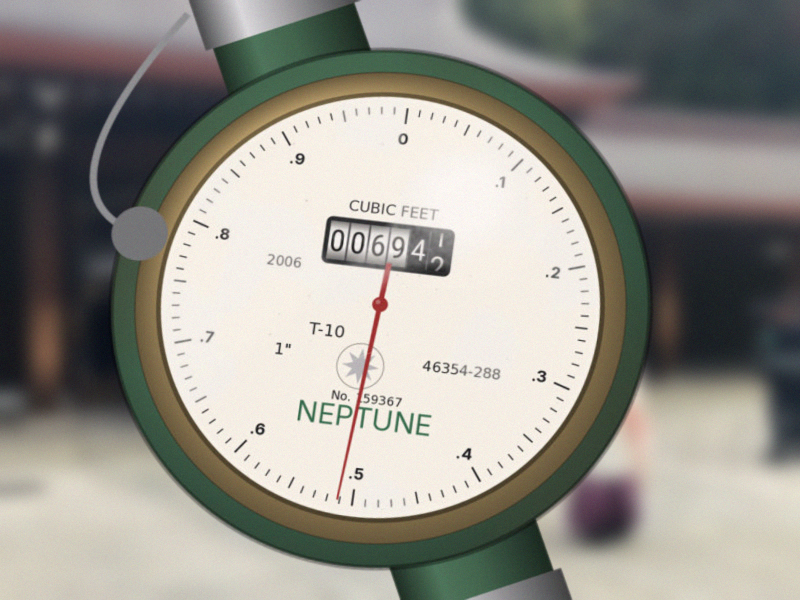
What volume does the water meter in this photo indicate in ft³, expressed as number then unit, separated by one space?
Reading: 6941.51 ft³
